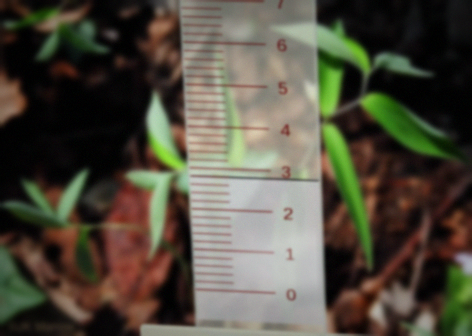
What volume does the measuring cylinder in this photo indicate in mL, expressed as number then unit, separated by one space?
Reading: 2.8 mL
